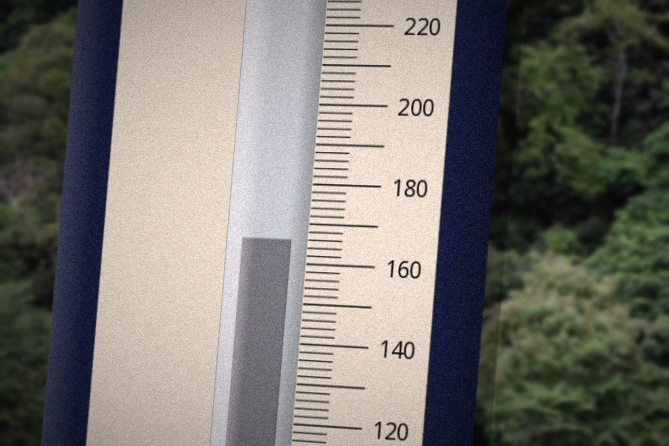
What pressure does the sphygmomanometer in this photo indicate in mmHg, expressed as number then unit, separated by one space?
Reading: 166 mmHg
